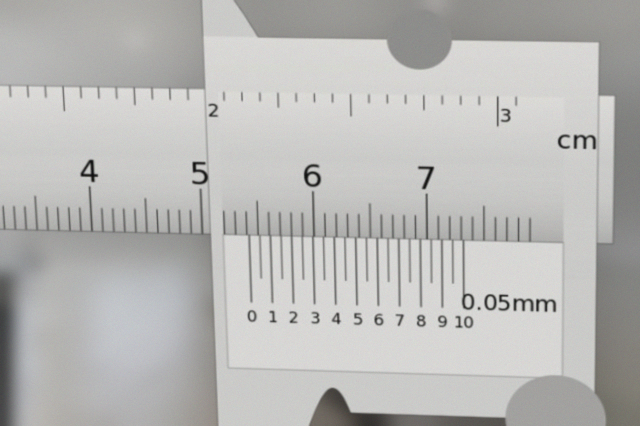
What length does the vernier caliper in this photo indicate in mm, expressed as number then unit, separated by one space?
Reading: 54.2 mm
